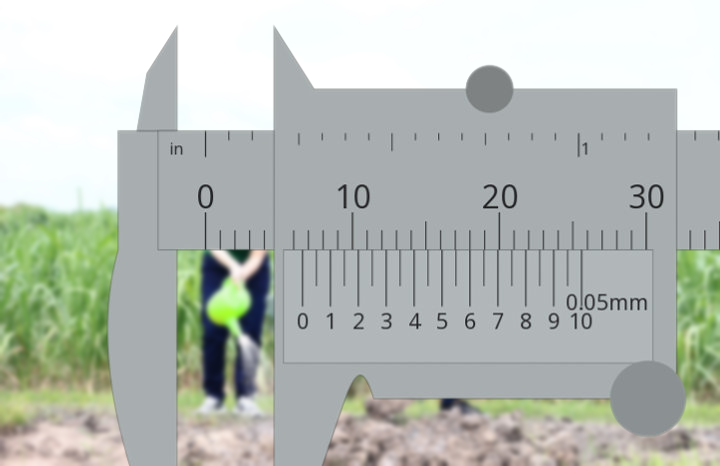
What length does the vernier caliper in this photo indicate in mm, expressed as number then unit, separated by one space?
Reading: 6.6 mm
